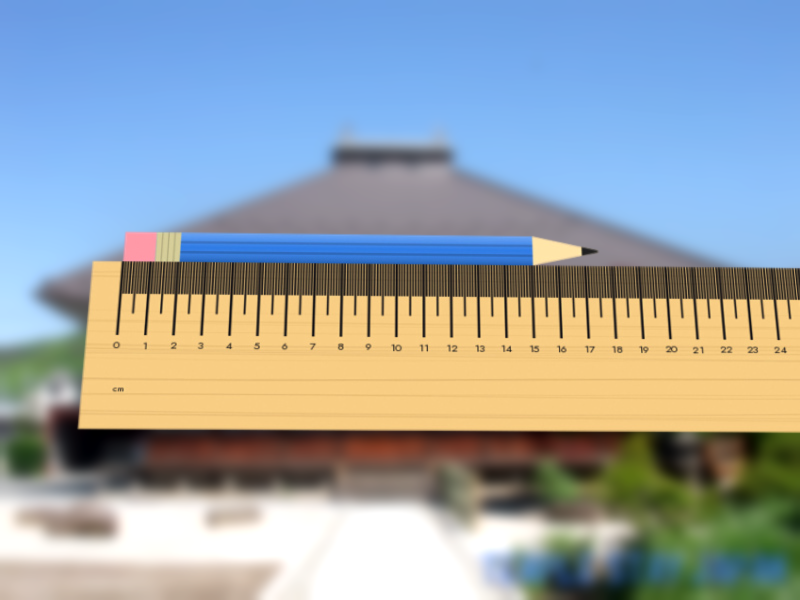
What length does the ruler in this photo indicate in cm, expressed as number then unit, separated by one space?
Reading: 17.5 cm
